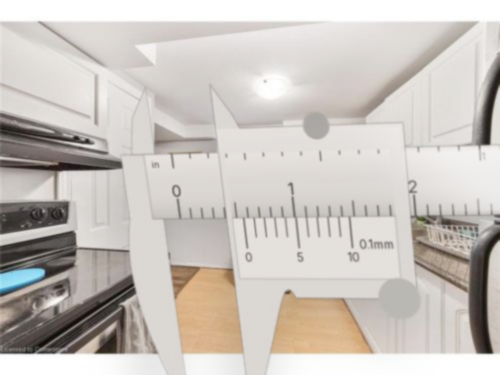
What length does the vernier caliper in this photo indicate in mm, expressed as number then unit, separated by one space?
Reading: 5.6 mm
